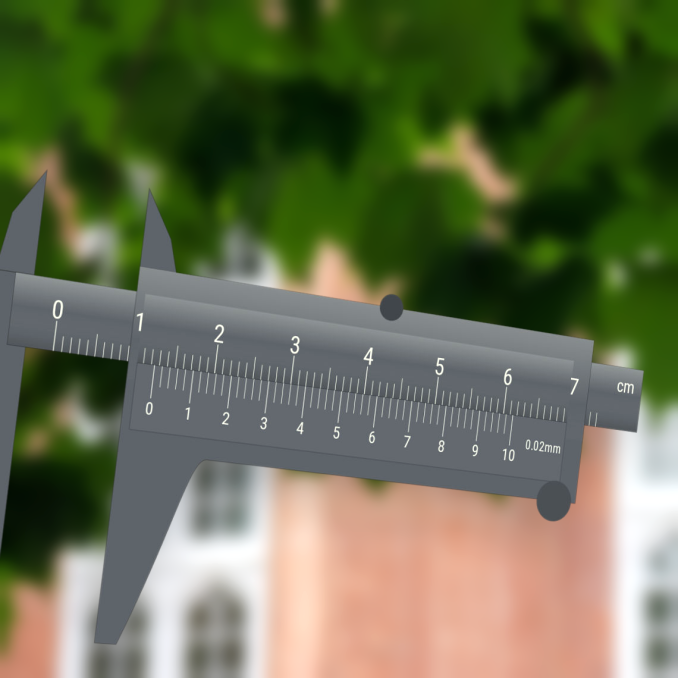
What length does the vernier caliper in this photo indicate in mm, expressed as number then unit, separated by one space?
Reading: 12.4 mm
